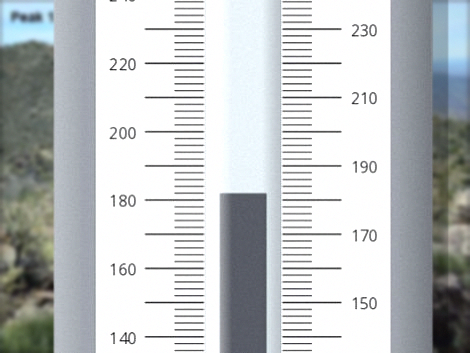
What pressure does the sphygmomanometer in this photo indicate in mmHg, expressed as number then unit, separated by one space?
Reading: 182 mmHg
